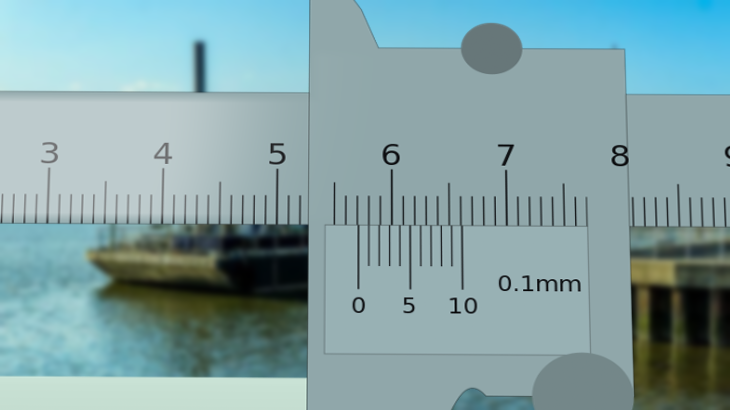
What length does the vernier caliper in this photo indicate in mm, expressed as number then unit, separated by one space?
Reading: 57.1 mm
